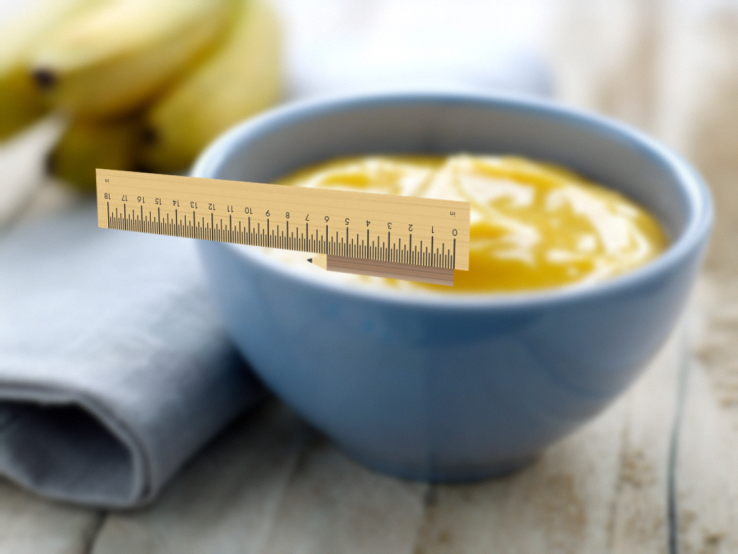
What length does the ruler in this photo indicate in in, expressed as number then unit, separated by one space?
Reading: 7 in
